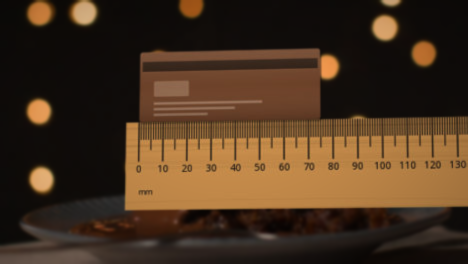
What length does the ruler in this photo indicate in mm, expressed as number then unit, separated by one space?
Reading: 75 mm
